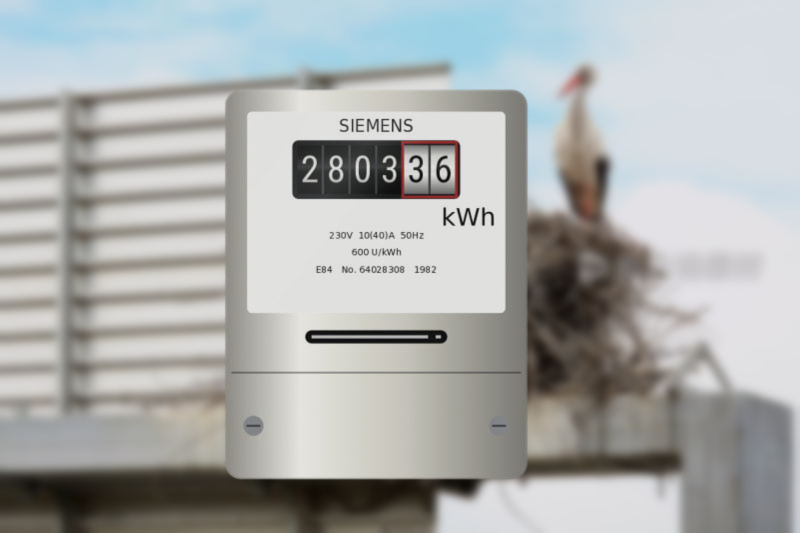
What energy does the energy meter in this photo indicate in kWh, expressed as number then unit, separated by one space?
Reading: 2803.36 kWh
